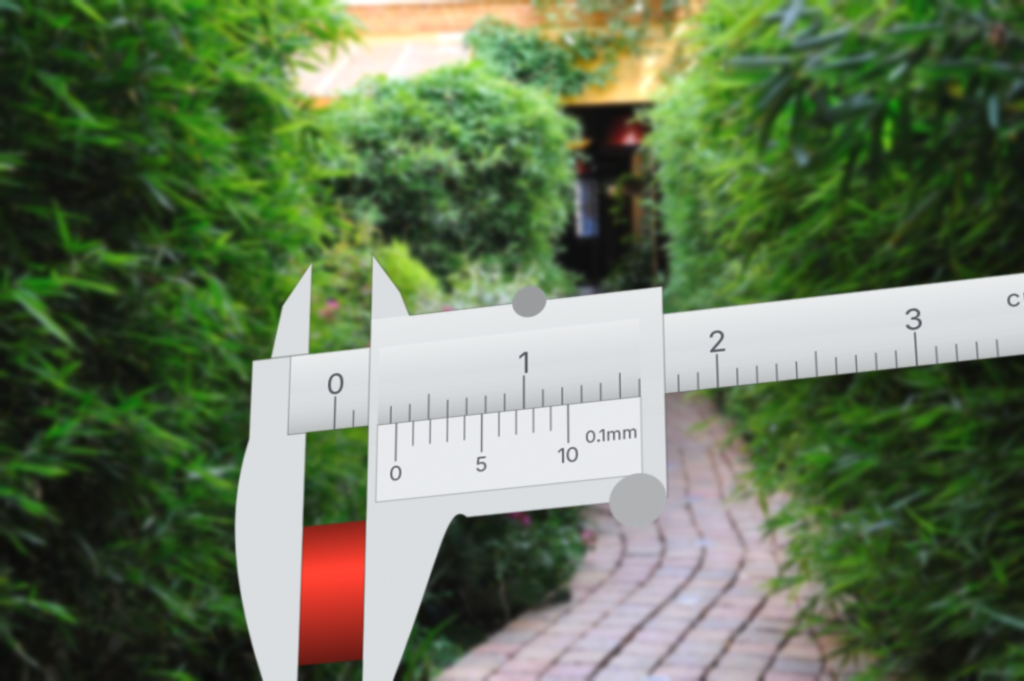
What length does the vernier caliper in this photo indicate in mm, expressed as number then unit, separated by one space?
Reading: 3.3 mm
